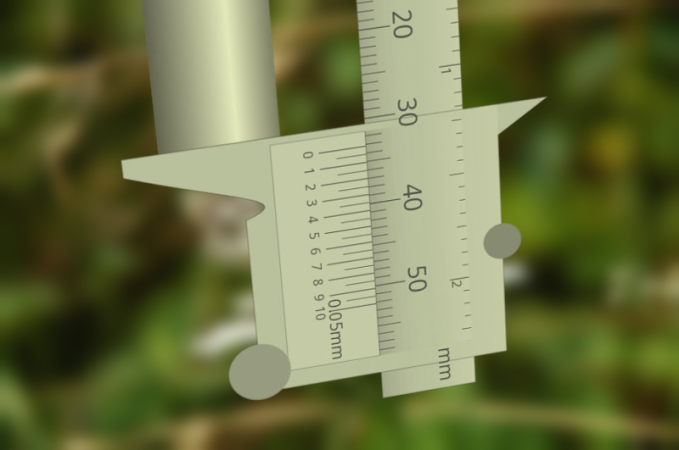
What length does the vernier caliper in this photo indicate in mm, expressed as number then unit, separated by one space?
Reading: 33.2 mm
